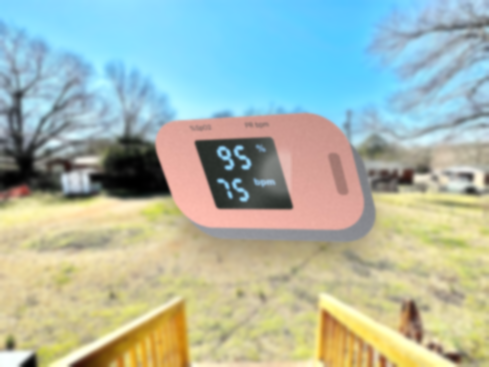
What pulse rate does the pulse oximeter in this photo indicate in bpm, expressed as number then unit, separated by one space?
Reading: 75 bpm
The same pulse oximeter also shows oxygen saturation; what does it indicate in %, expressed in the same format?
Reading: 95 %
